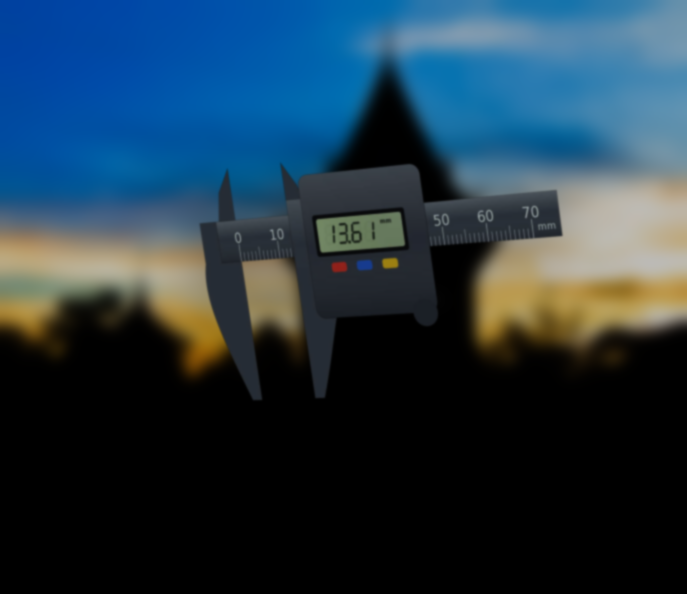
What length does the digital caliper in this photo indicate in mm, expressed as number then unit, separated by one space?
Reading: 13.61 mm
